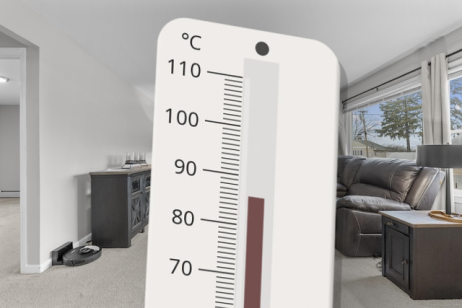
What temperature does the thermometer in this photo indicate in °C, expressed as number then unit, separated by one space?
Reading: 86 °C
